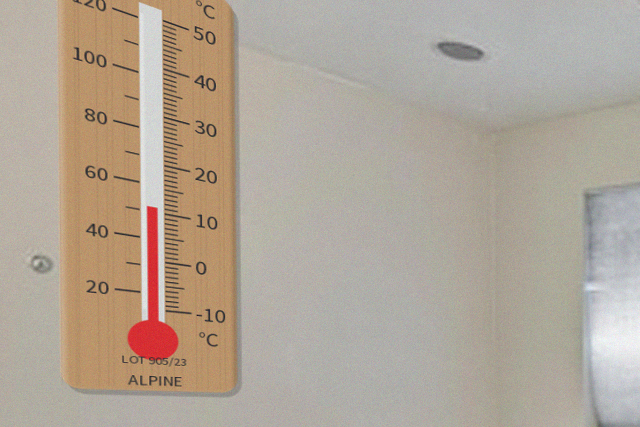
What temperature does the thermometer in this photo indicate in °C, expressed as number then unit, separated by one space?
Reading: 11 °C
